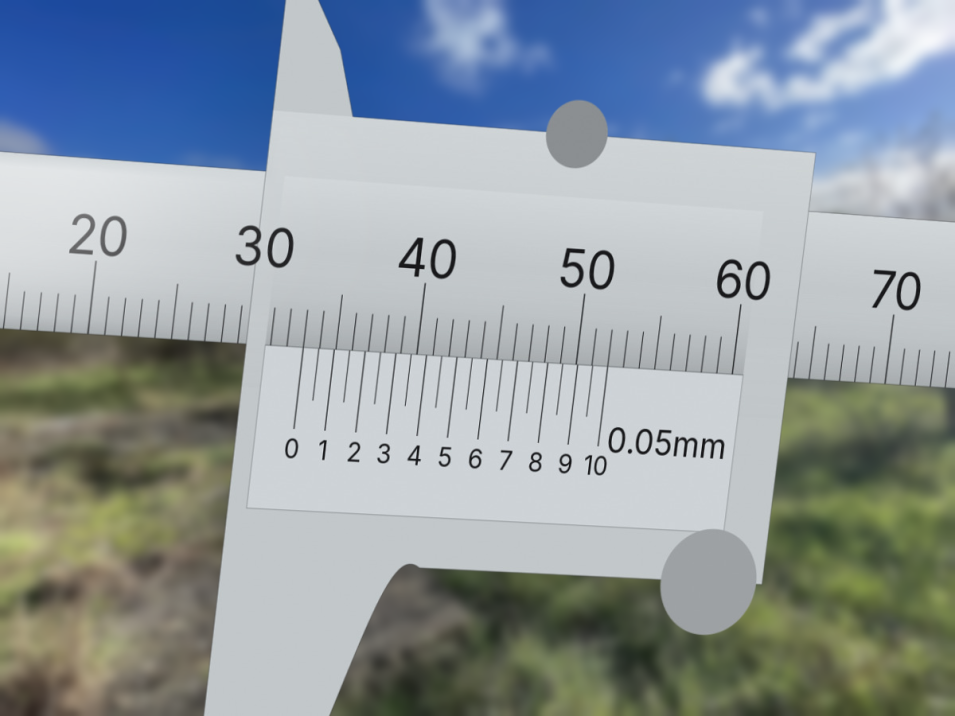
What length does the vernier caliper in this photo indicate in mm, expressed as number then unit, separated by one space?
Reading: 33.0 mm
